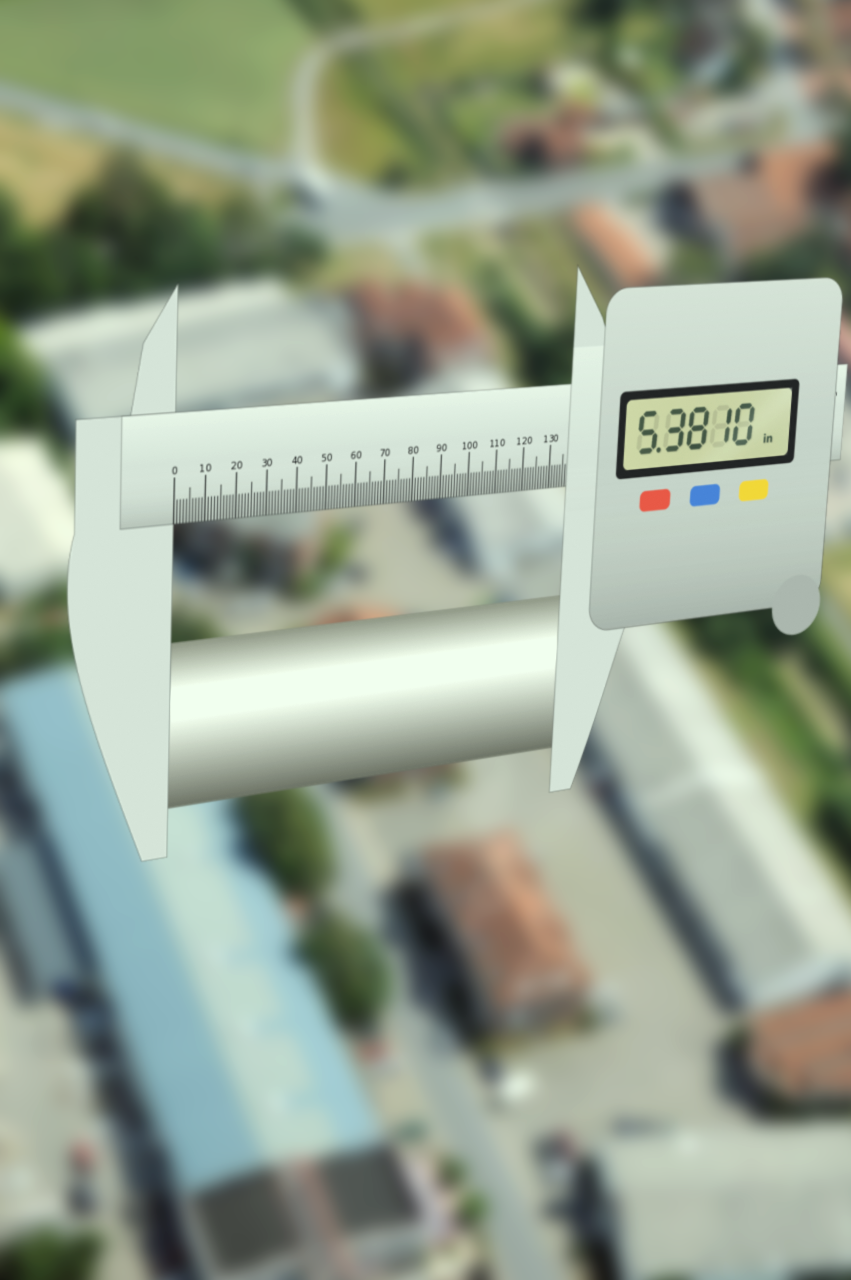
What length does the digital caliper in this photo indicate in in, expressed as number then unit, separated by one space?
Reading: 5.3810 in
